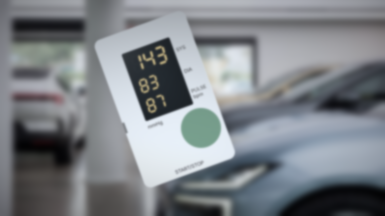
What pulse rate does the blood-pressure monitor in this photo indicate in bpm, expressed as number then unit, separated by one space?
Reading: 87 bpm
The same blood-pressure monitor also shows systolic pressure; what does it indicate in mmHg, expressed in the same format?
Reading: 143 mmHg
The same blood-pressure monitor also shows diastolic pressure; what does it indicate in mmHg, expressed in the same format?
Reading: 83 mmHg
